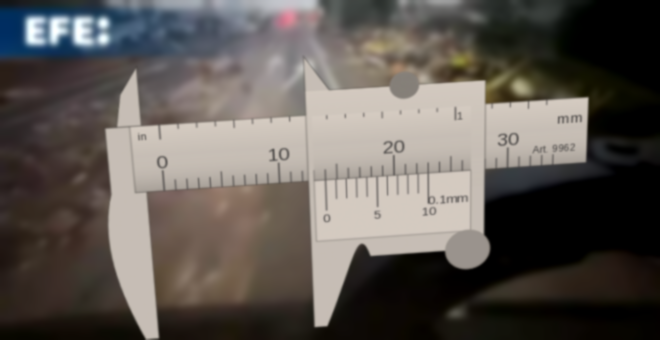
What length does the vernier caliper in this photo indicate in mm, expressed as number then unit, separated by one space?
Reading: 14.0 mm
